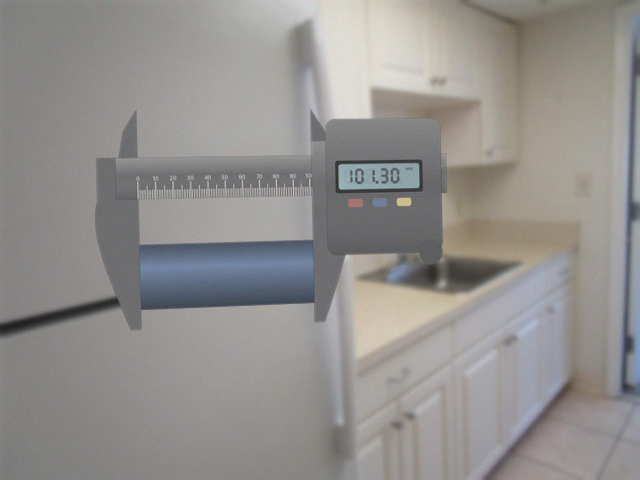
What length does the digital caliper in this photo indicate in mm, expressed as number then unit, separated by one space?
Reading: 101.30 mm
